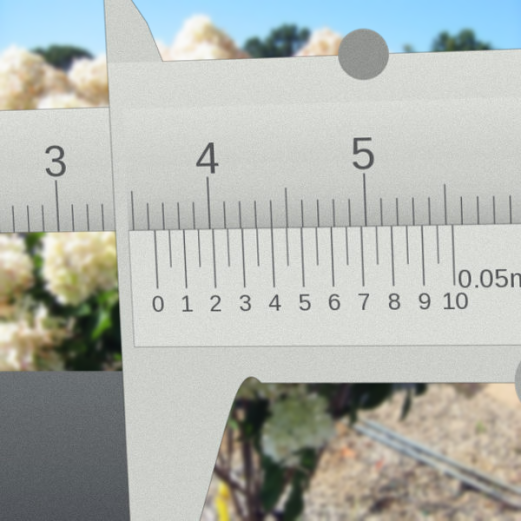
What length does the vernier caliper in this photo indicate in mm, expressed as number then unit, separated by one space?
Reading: 36.4 mm
